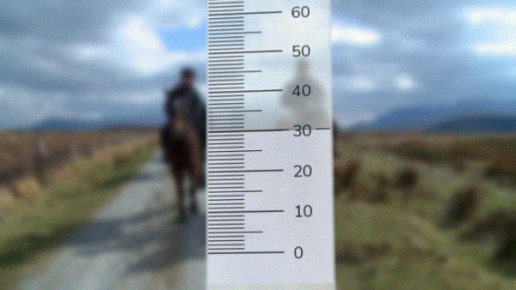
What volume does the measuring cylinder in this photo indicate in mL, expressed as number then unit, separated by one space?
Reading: 30 mL
